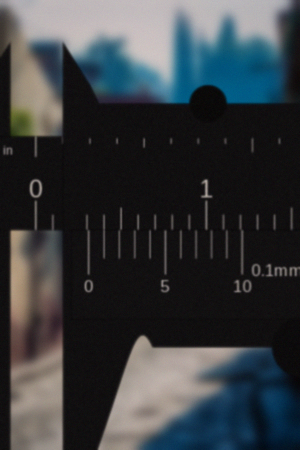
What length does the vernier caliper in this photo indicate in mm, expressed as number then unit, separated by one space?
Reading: 3.1 mm
